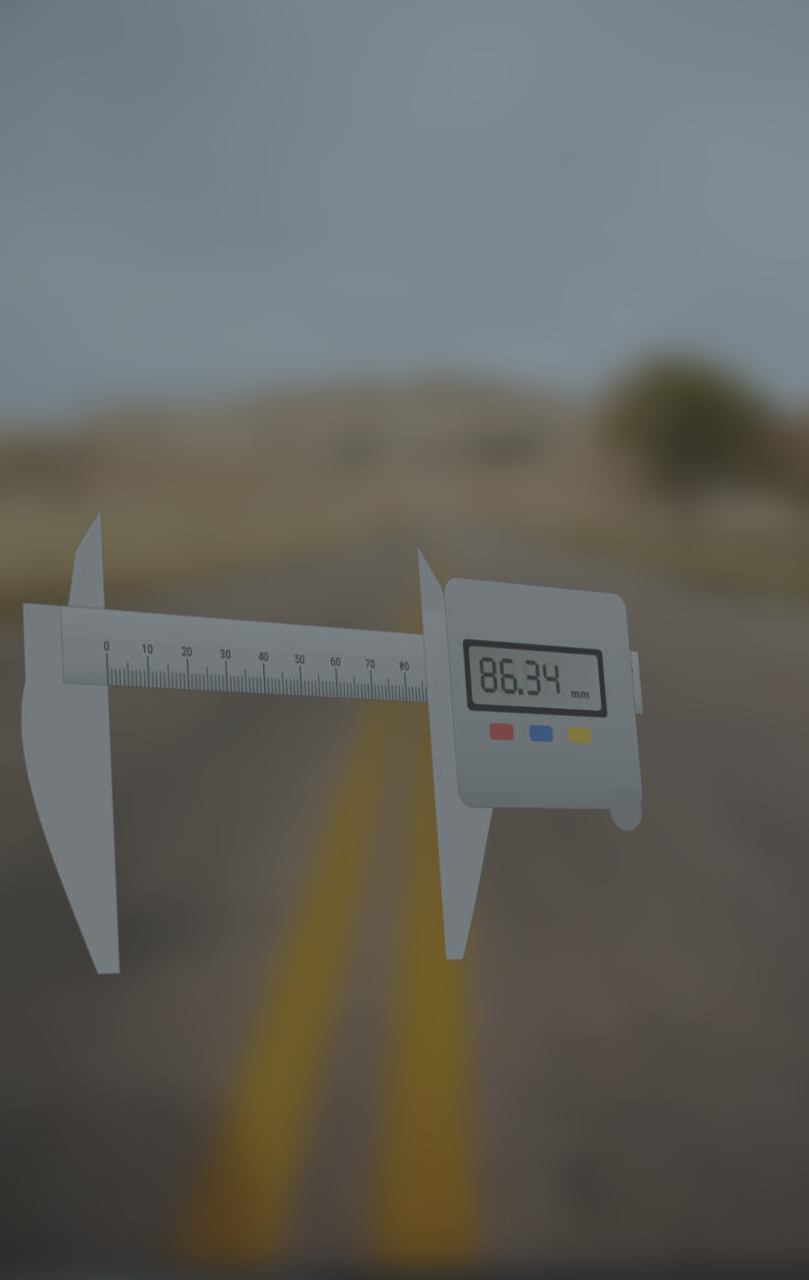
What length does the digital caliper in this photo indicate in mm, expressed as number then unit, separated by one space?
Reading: 86.34 mm
